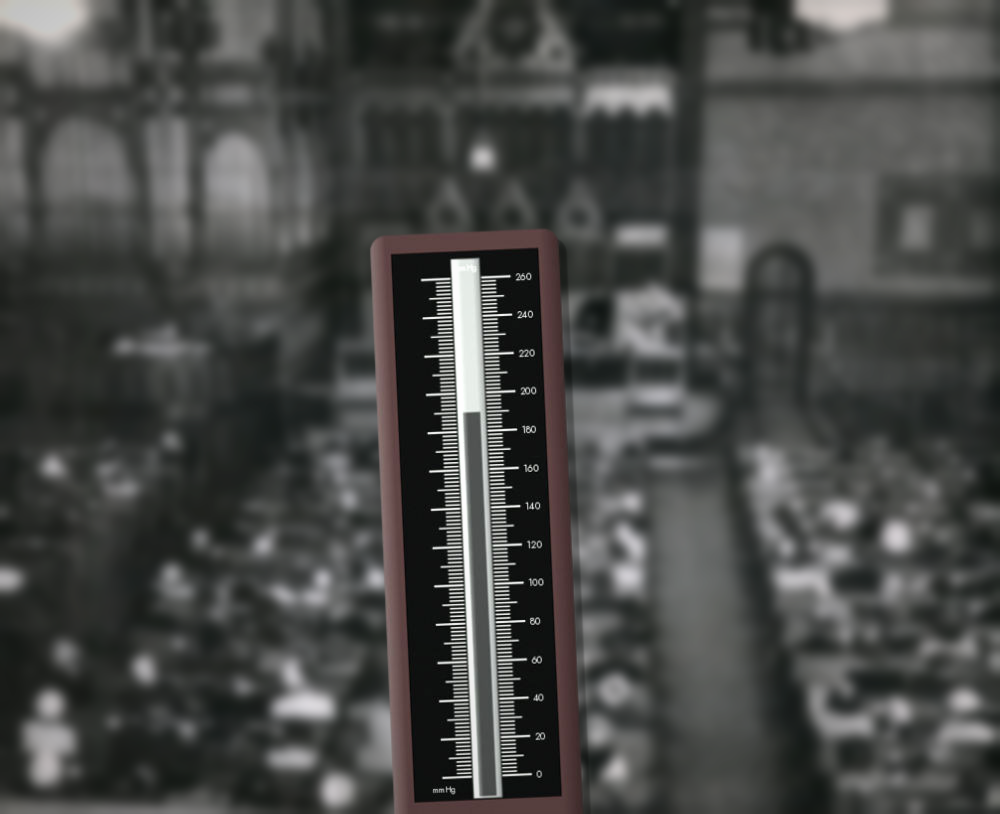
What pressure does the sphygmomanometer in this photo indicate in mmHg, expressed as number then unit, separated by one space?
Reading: 190 mmHg
